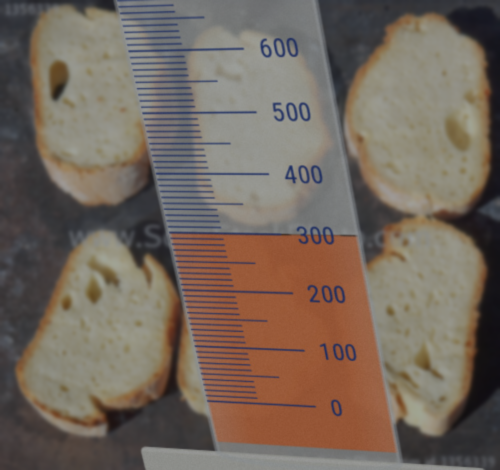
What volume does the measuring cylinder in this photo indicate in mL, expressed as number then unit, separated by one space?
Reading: 300 mL
